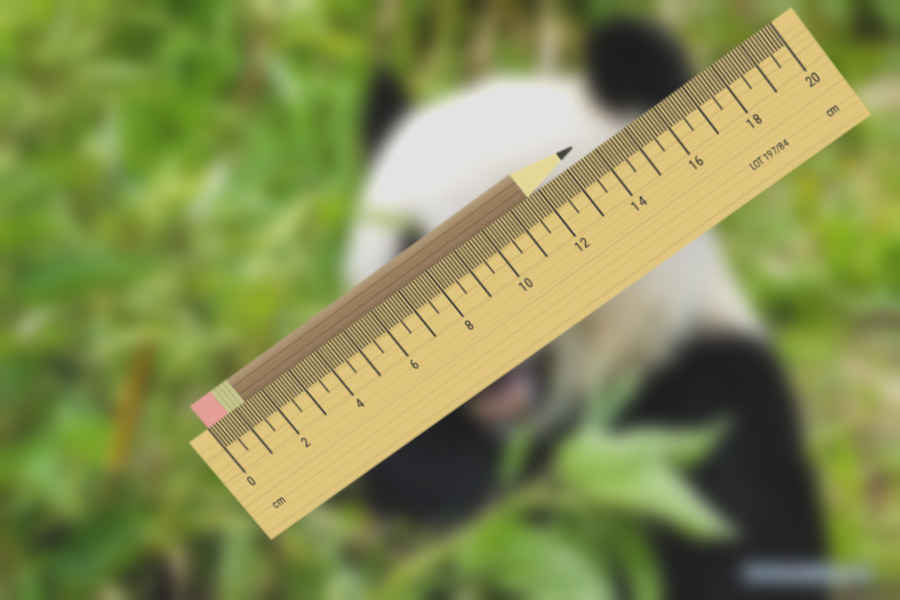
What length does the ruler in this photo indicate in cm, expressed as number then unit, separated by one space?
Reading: 13.5 cm
